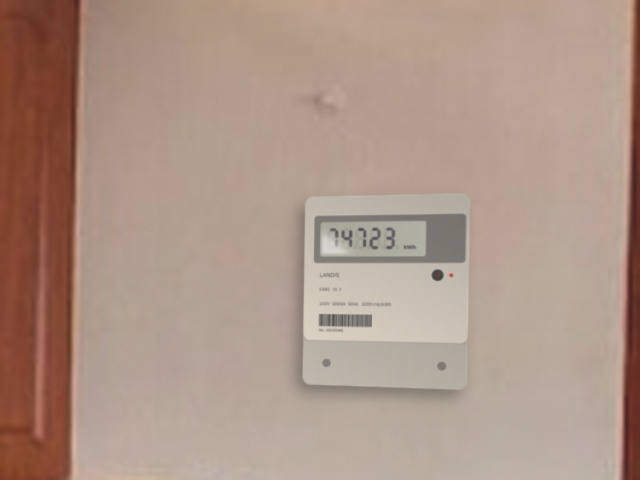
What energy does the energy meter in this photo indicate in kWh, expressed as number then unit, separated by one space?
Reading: 74723 kWh
